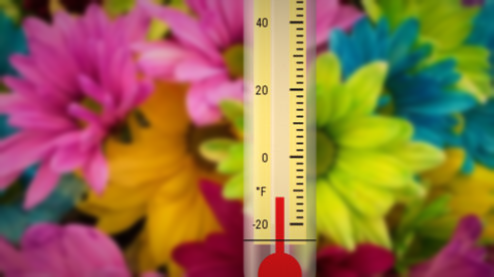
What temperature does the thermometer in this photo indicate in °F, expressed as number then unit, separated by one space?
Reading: -12 °F
